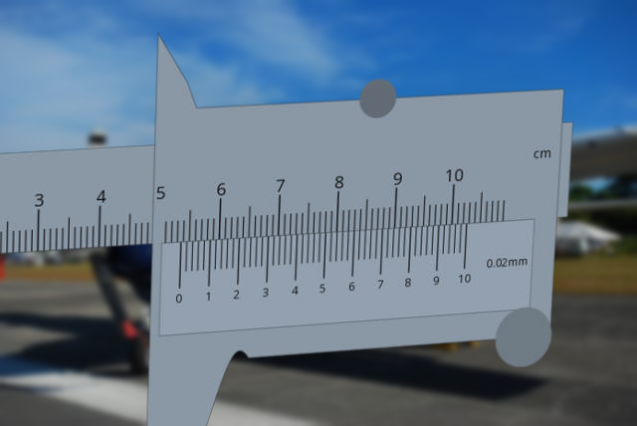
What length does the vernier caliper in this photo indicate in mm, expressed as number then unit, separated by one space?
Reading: 53.6 mm
